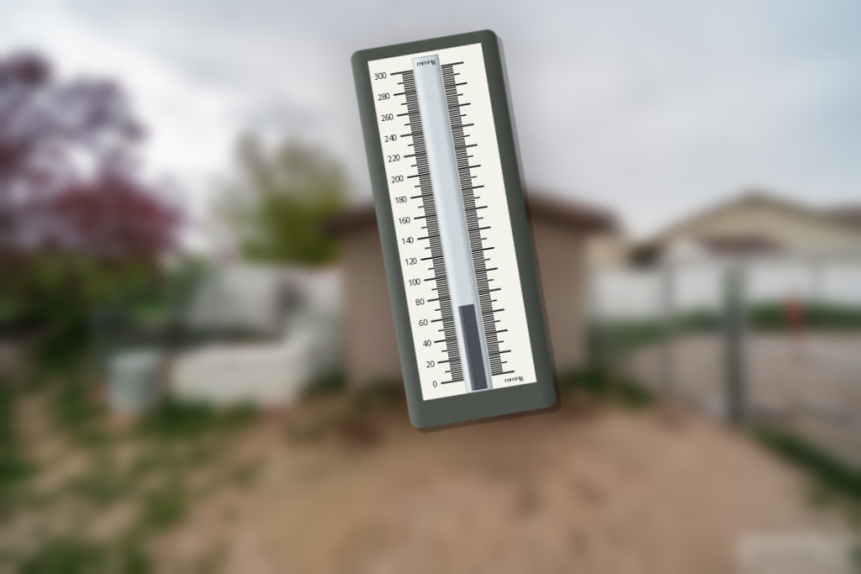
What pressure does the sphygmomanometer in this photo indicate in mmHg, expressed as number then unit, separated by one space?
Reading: 70 mmHg
